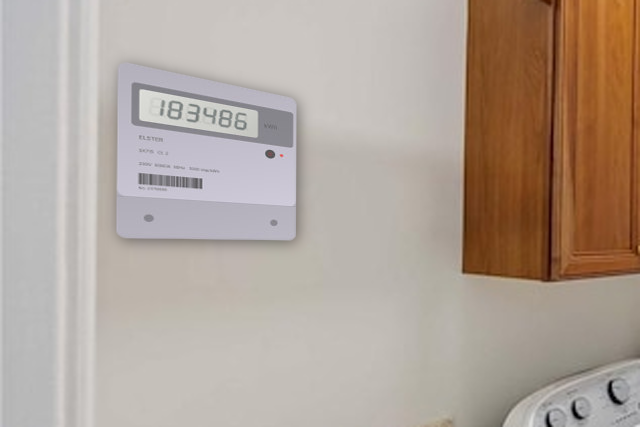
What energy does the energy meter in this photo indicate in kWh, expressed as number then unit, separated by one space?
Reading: 183486 kWh
